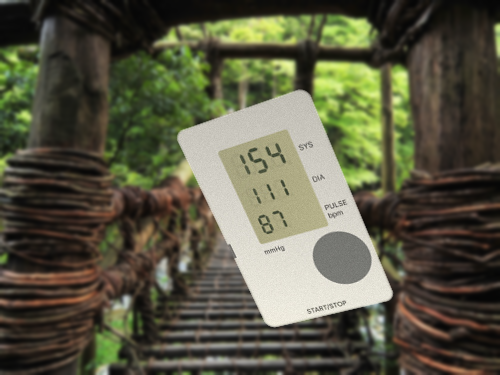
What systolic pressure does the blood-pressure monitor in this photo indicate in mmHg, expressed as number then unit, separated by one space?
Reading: 154 mmHg
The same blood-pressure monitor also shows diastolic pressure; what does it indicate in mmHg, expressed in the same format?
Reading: 111 mmHg
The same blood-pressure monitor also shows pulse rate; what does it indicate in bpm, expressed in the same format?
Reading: 87 bpm
